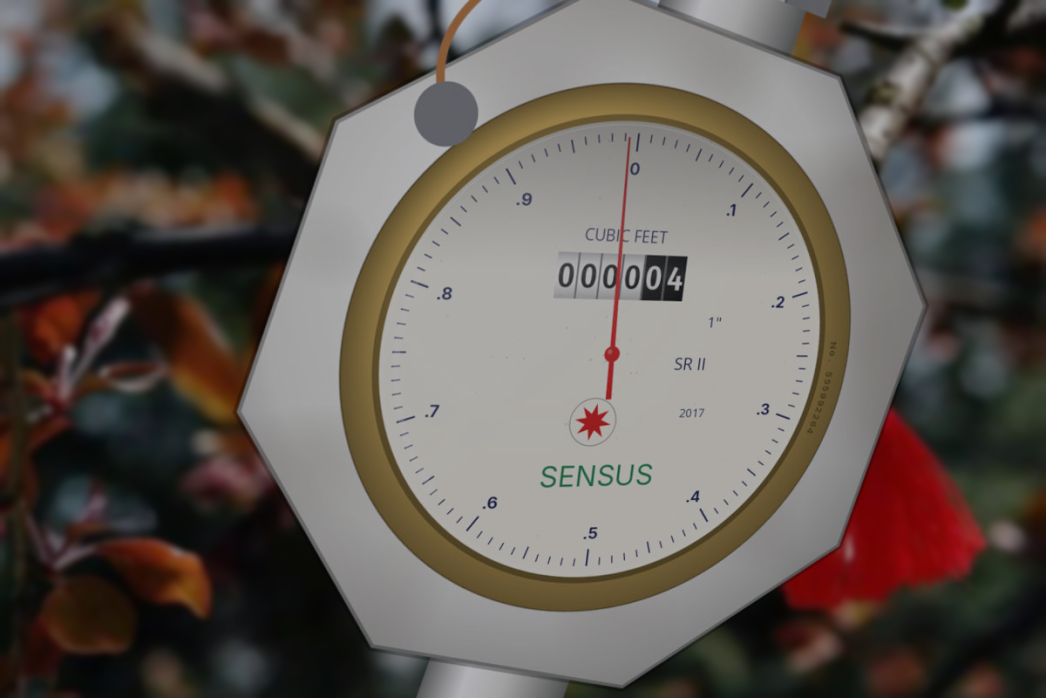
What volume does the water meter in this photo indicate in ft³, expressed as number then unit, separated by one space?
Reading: 3.99 ft³
